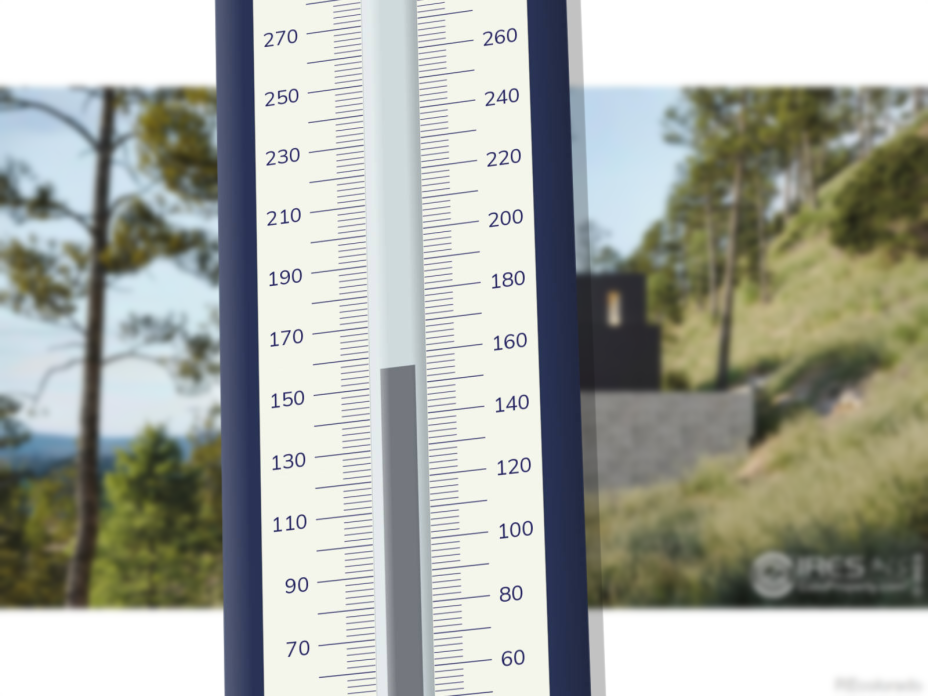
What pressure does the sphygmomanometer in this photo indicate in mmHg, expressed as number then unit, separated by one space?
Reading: 156 mmHg
